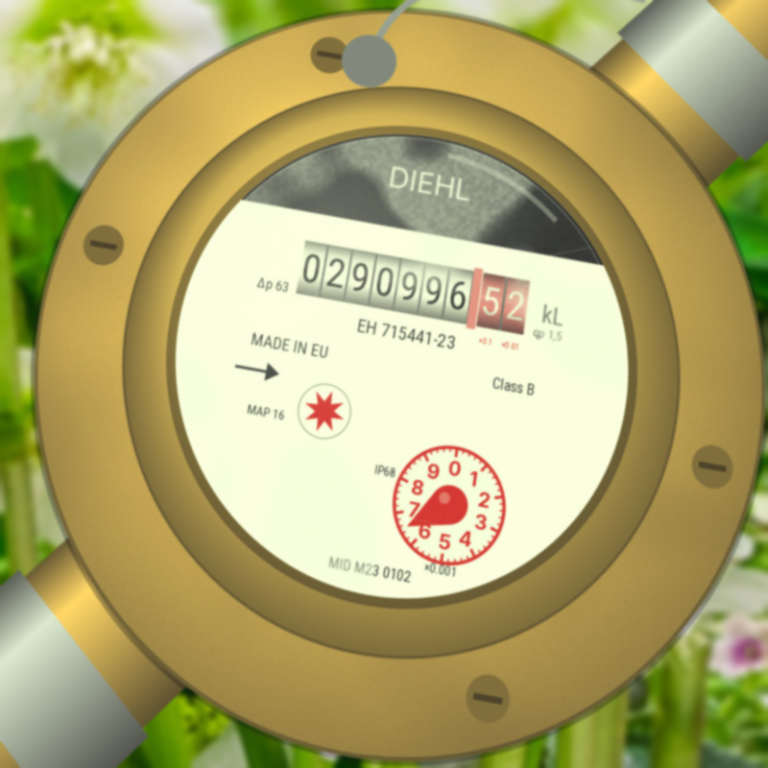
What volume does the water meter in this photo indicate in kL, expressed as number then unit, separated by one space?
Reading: 290996.526 kL
